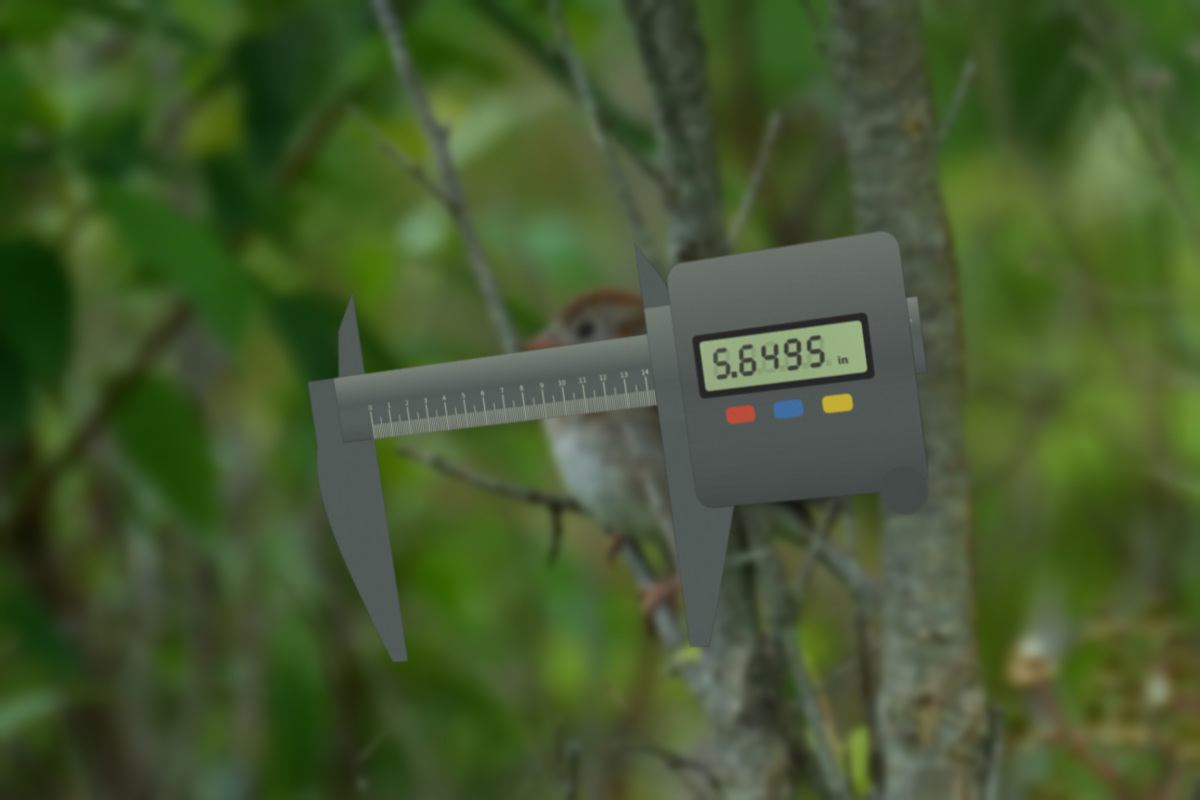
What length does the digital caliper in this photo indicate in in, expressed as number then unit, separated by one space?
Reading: 5.6495 in
